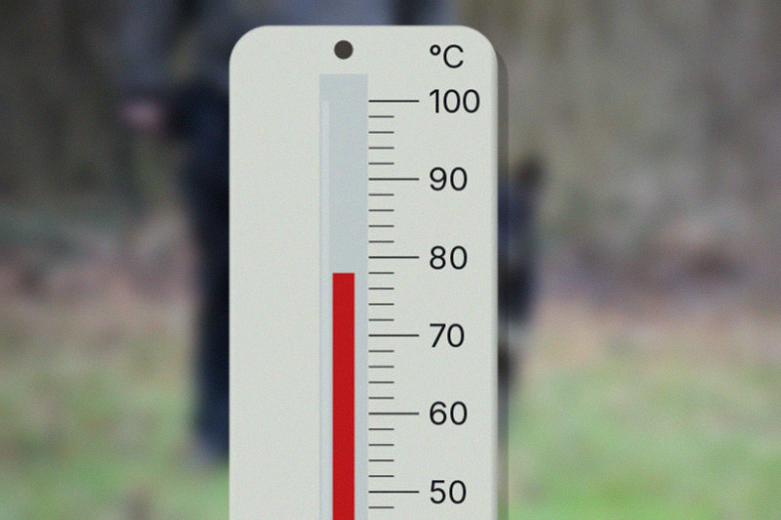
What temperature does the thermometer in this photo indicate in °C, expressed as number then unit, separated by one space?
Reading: 78 °C
